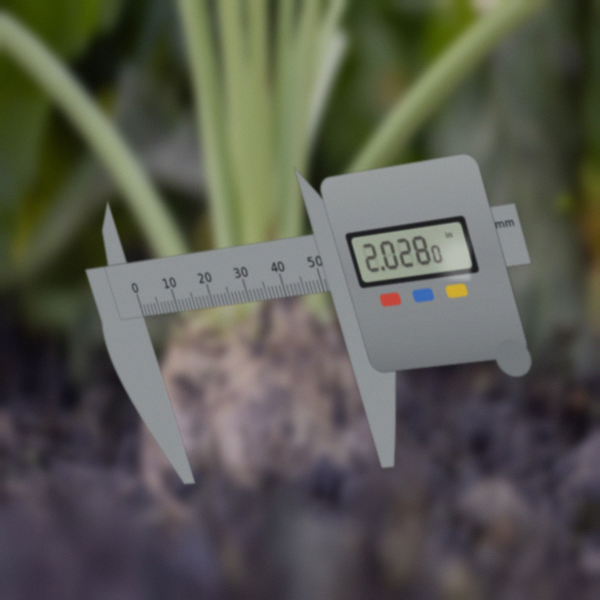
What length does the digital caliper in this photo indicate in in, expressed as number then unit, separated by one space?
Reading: 2.0280 in
